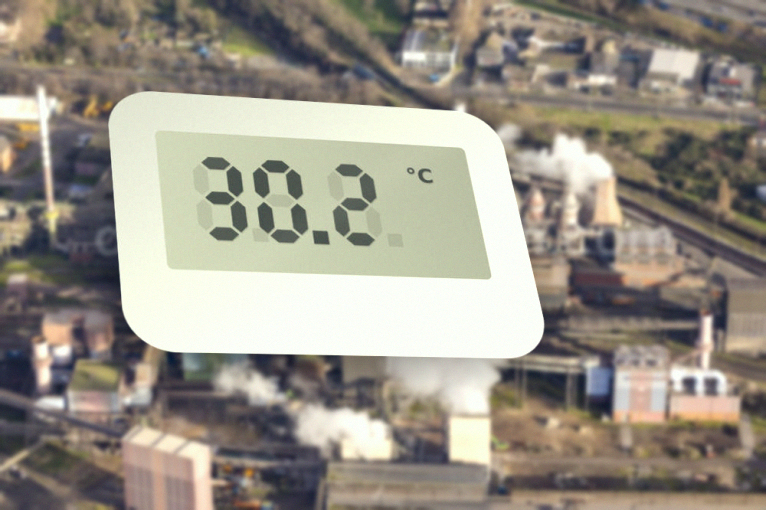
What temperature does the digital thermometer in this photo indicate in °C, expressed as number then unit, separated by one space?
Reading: 30.2 °C
